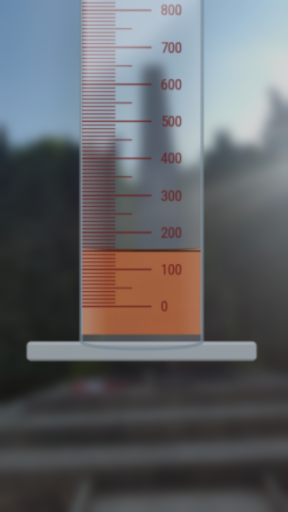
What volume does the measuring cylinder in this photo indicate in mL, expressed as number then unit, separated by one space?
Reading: 150 mL
